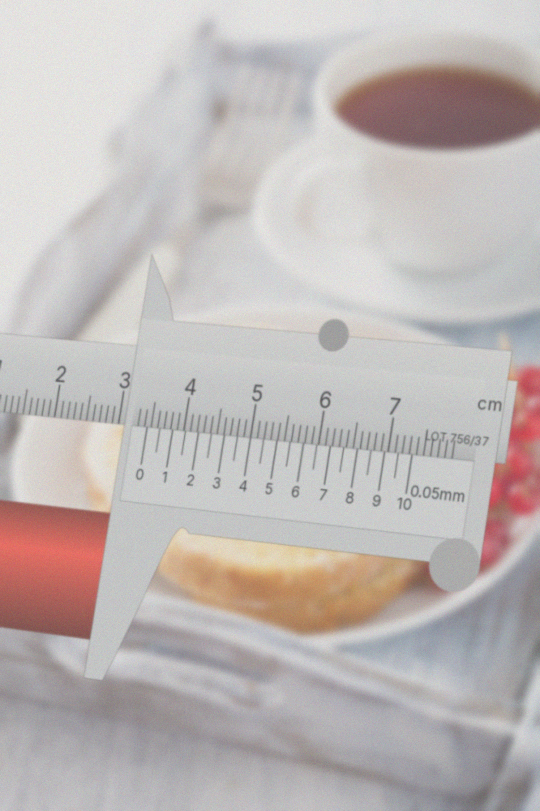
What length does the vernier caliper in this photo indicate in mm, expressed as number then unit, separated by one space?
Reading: 34.4 mm
